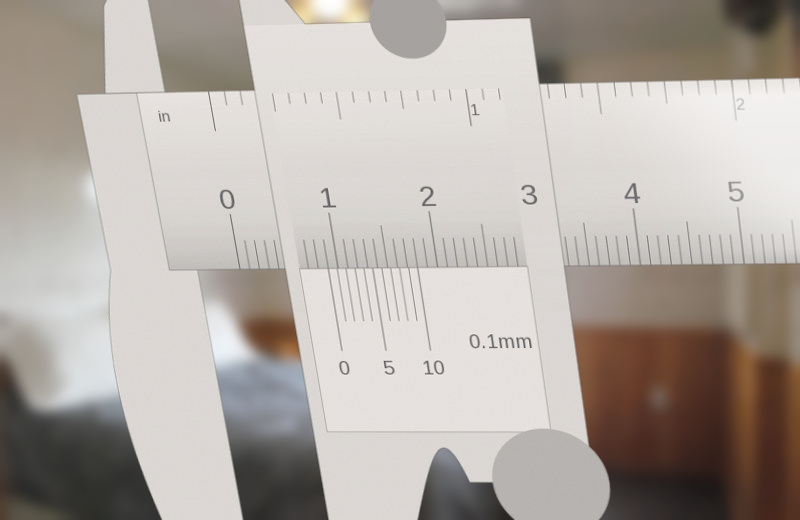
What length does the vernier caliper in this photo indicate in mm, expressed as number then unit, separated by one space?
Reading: 9.0 mm
